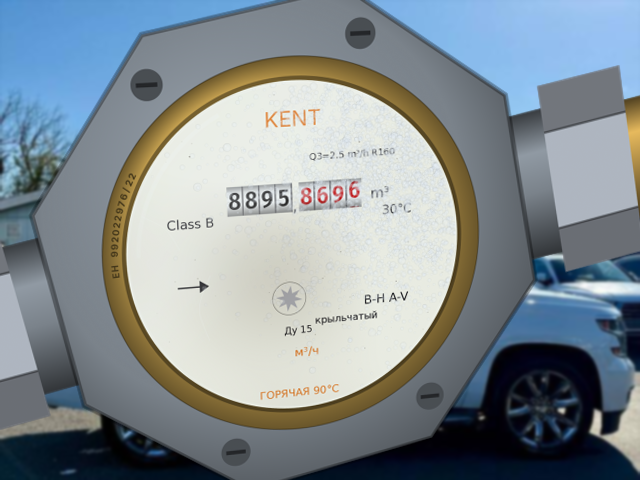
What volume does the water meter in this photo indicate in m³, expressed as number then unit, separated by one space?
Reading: 8895.8696 m³
